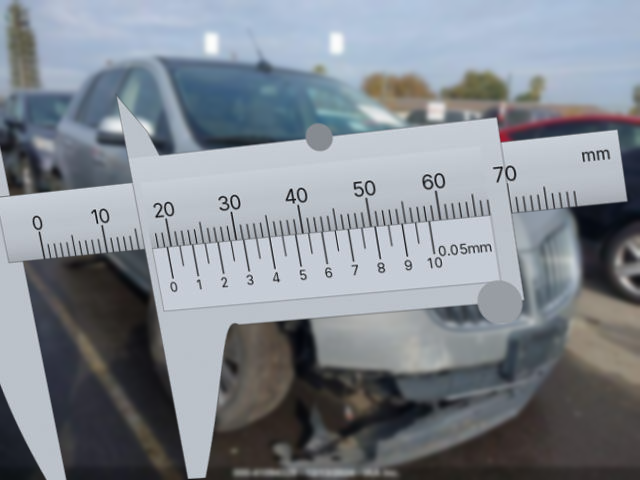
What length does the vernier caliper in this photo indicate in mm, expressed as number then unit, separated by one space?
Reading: 19.4 mm
